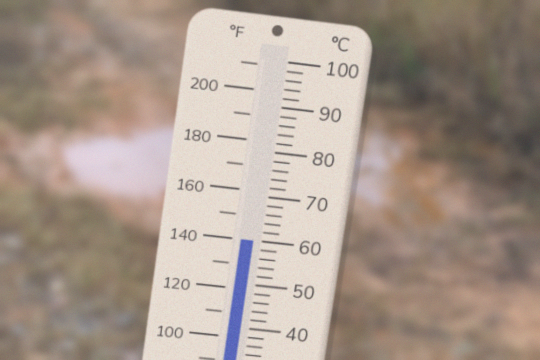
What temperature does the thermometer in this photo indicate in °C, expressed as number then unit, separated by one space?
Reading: 60 °C
